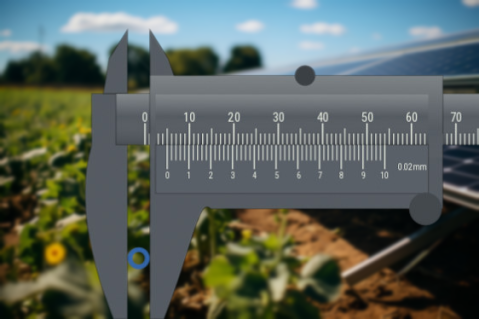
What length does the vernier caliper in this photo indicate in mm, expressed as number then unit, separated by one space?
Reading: 5.0 mm
